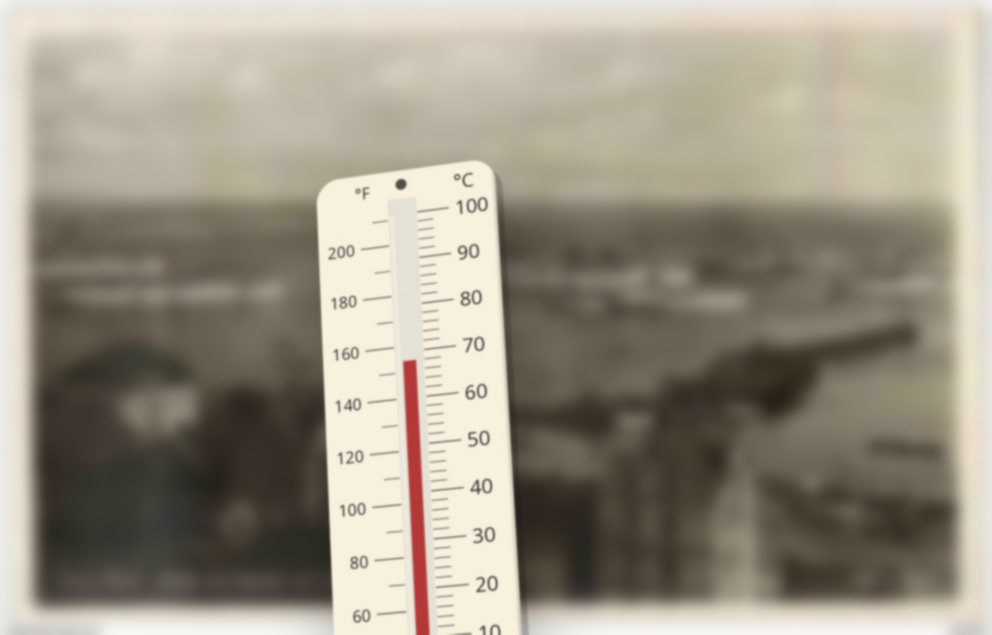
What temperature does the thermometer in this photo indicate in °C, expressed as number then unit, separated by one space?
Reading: 68 °C
